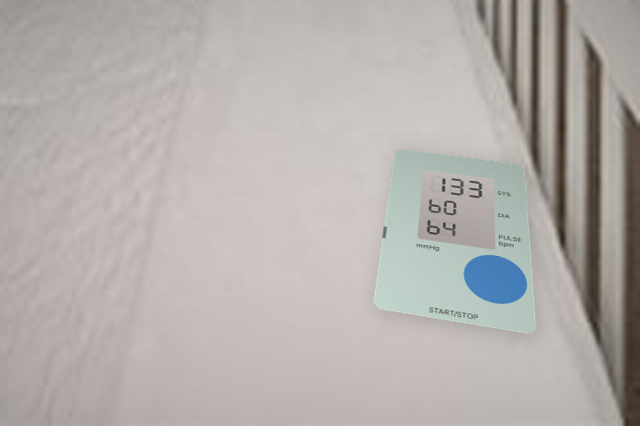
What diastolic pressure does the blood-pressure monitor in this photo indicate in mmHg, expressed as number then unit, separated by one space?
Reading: 60 mmHg
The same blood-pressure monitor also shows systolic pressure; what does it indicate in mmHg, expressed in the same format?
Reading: 133 mmHg
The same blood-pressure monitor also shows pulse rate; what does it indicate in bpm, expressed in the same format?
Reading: 64 bpm
